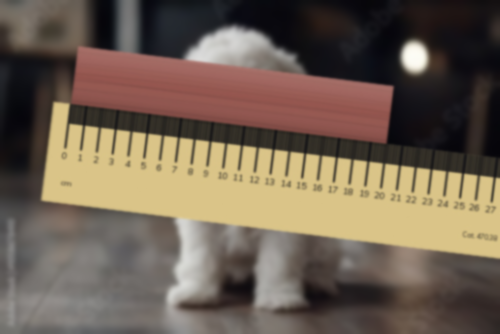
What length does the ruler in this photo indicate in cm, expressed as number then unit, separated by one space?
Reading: 20 cm
